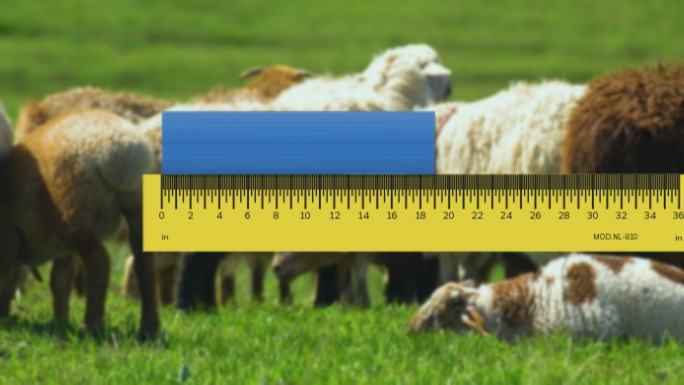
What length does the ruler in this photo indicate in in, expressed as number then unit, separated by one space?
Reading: 19 in
